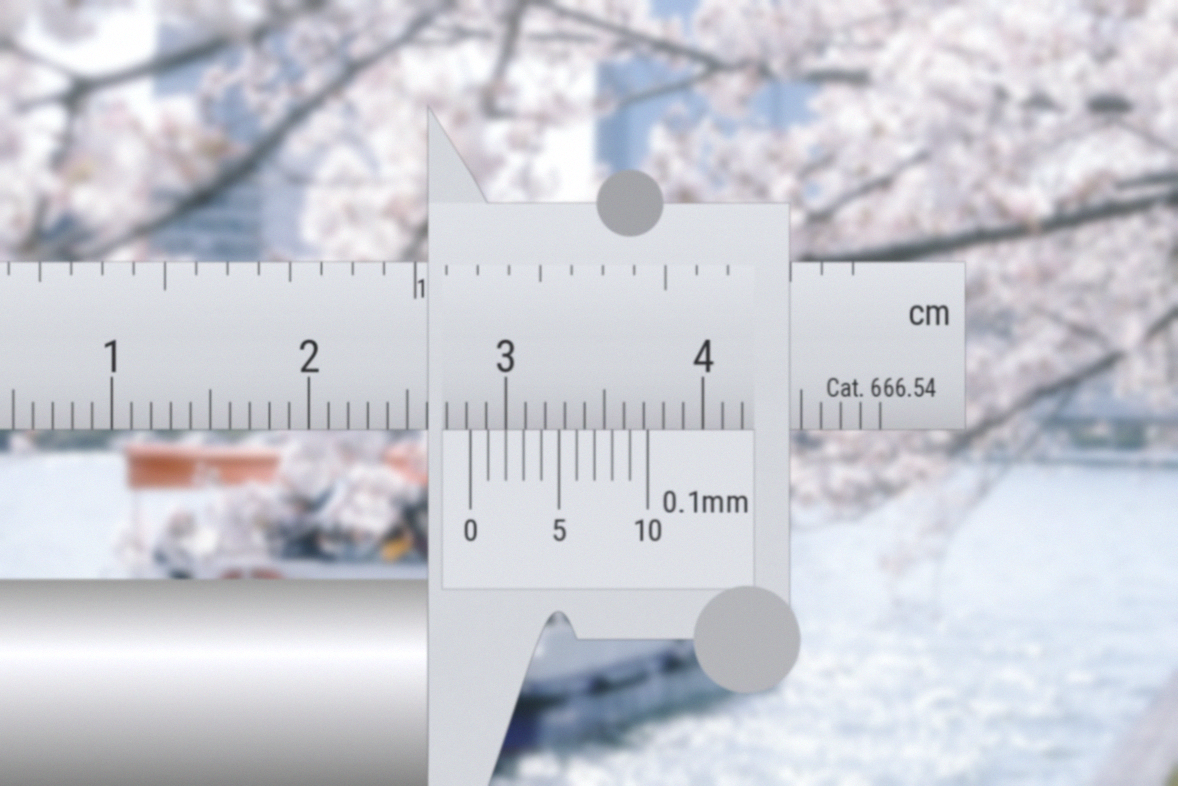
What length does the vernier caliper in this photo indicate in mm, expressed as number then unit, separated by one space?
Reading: 28.2 mm
